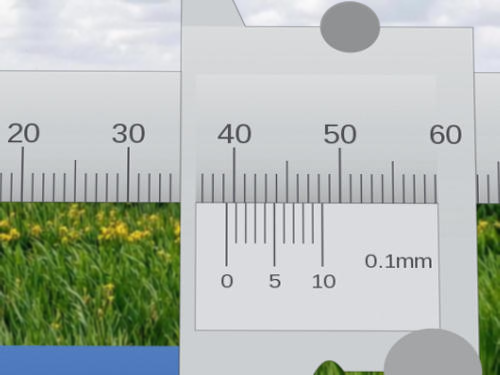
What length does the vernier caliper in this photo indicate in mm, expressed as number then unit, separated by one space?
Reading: 39.3 mm
